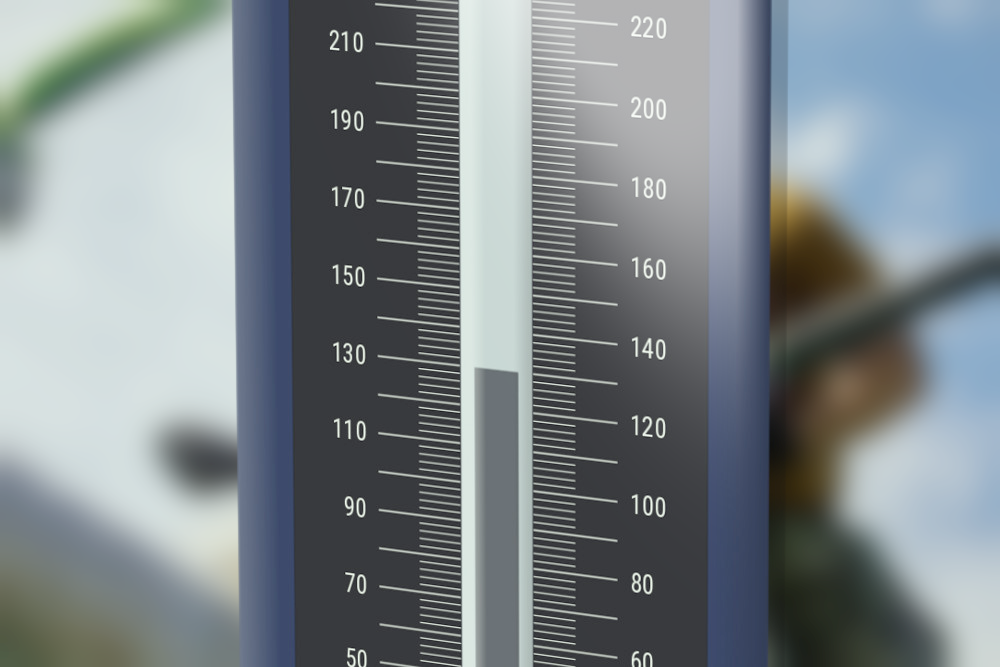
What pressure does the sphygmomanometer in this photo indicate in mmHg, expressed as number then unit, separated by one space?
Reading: 130 mmHg
